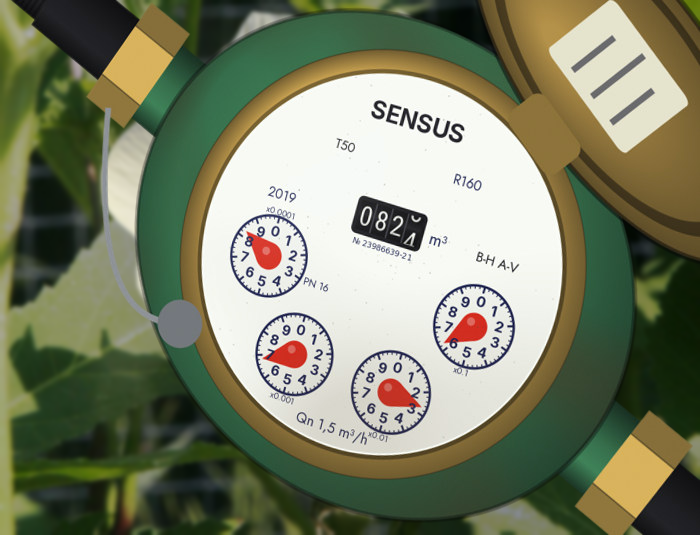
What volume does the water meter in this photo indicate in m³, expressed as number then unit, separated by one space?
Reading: 823.6268 m³
